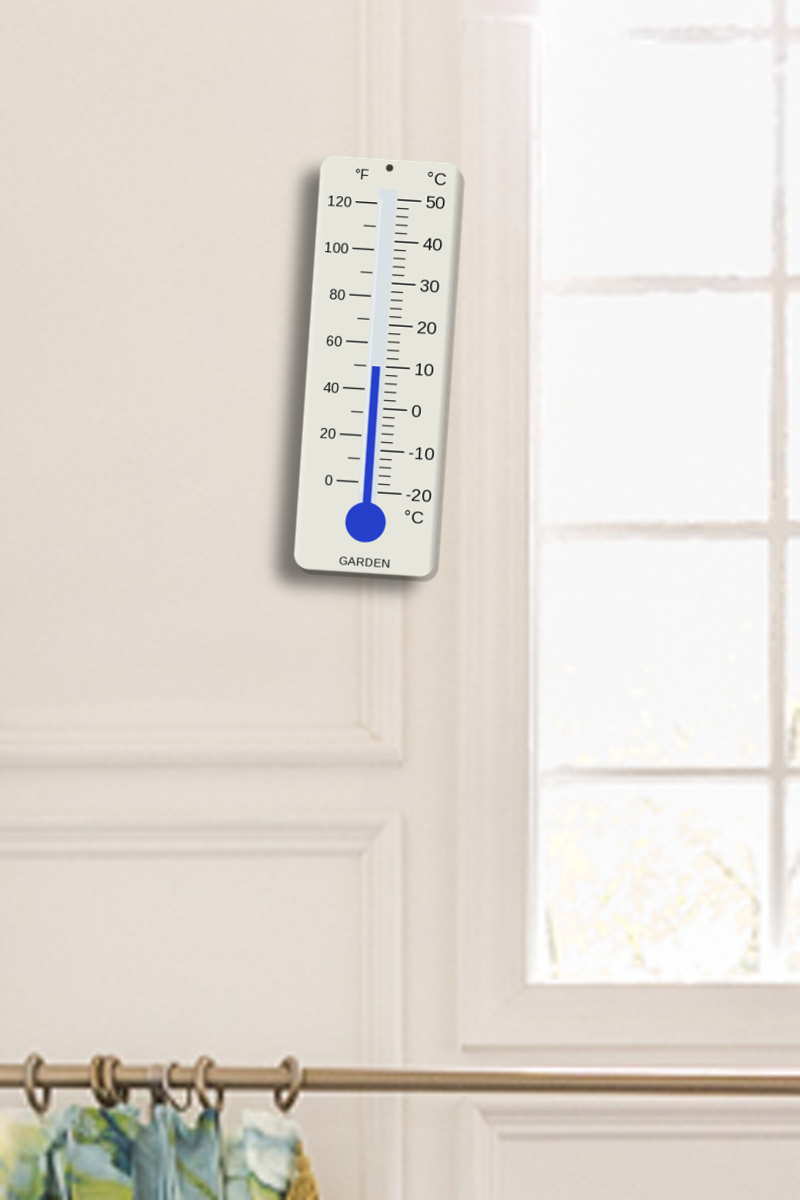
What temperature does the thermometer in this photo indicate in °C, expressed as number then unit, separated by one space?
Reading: 10 °C
